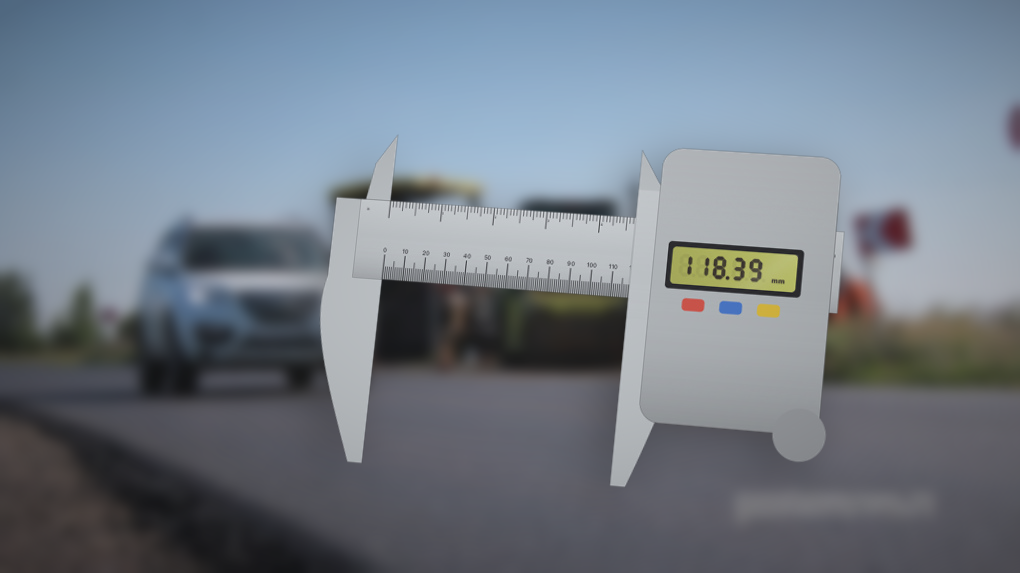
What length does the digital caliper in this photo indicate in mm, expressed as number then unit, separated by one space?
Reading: 118.39 mm
